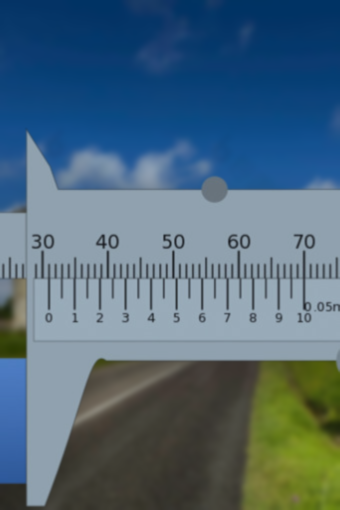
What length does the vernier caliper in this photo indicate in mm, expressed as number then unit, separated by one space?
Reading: 31.0 mm
